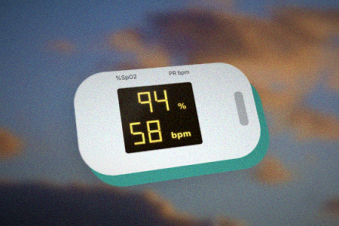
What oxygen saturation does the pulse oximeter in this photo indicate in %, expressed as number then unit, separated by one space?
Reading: 94 %
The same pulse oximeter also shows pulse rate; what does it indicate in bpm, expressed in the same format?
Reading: 58 bpm
